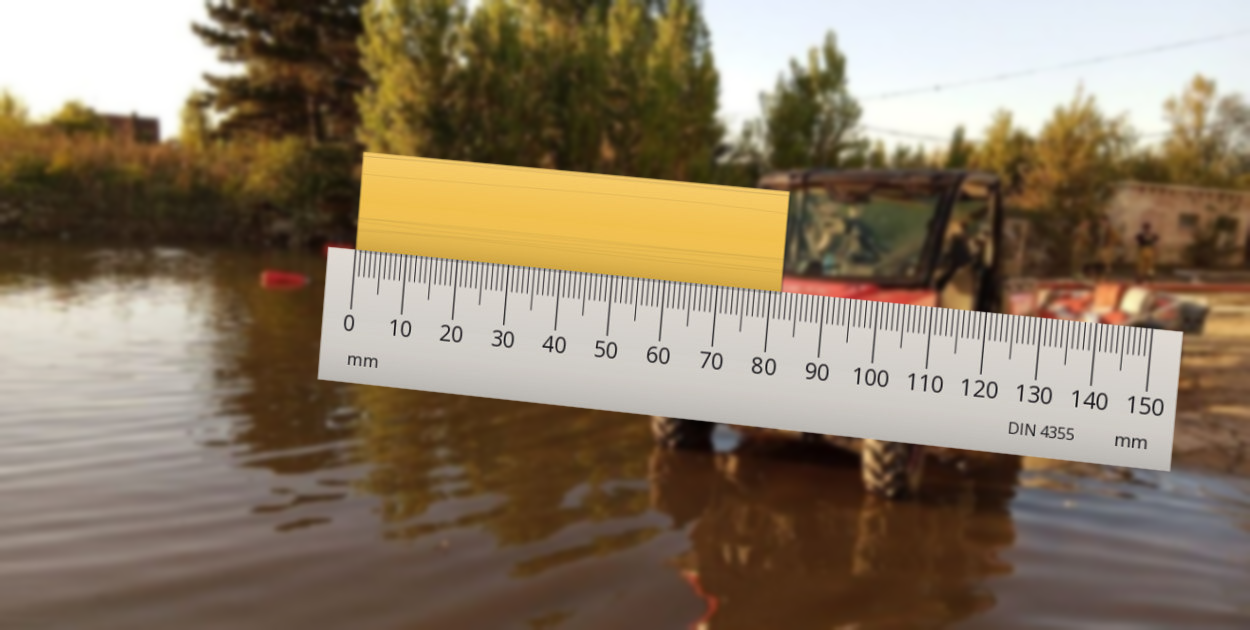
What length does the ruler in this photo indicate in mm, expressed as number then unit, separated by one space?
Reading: 82 mm
